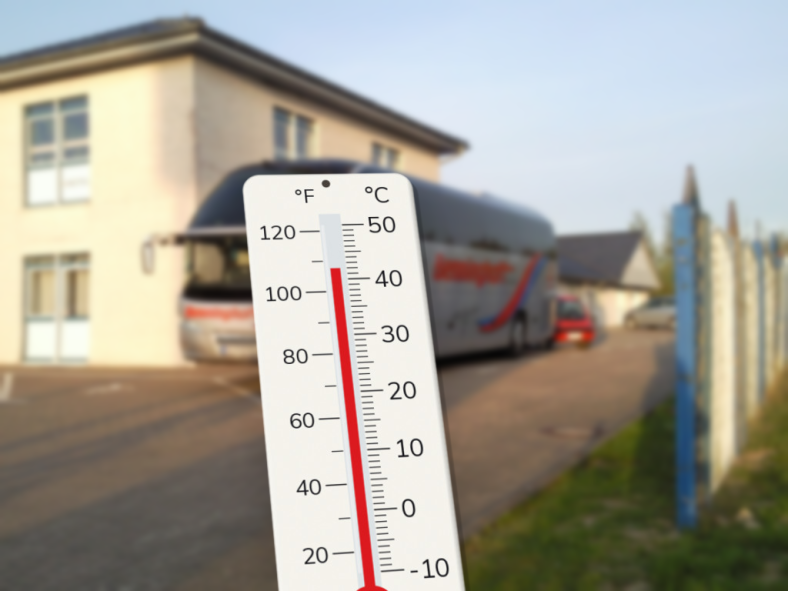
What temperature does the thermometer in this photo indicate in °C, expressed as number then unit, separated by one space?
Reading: 42 °C
